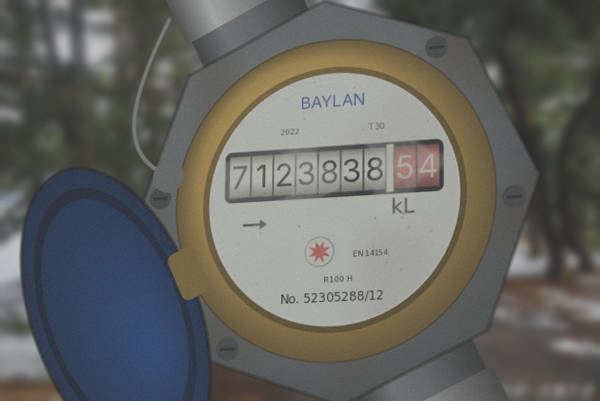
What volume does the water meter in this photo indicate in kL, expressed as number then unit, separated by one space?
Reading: 7123838.54 kL
